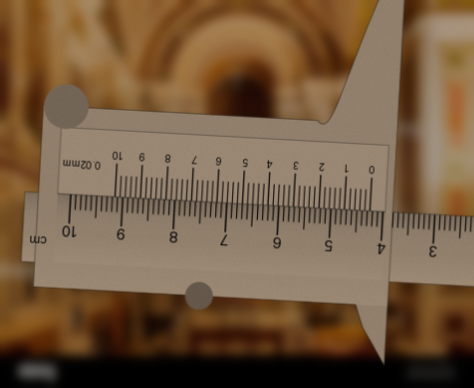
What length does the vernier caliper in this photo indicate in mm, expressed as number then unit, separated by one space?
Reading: 42.5 mm
